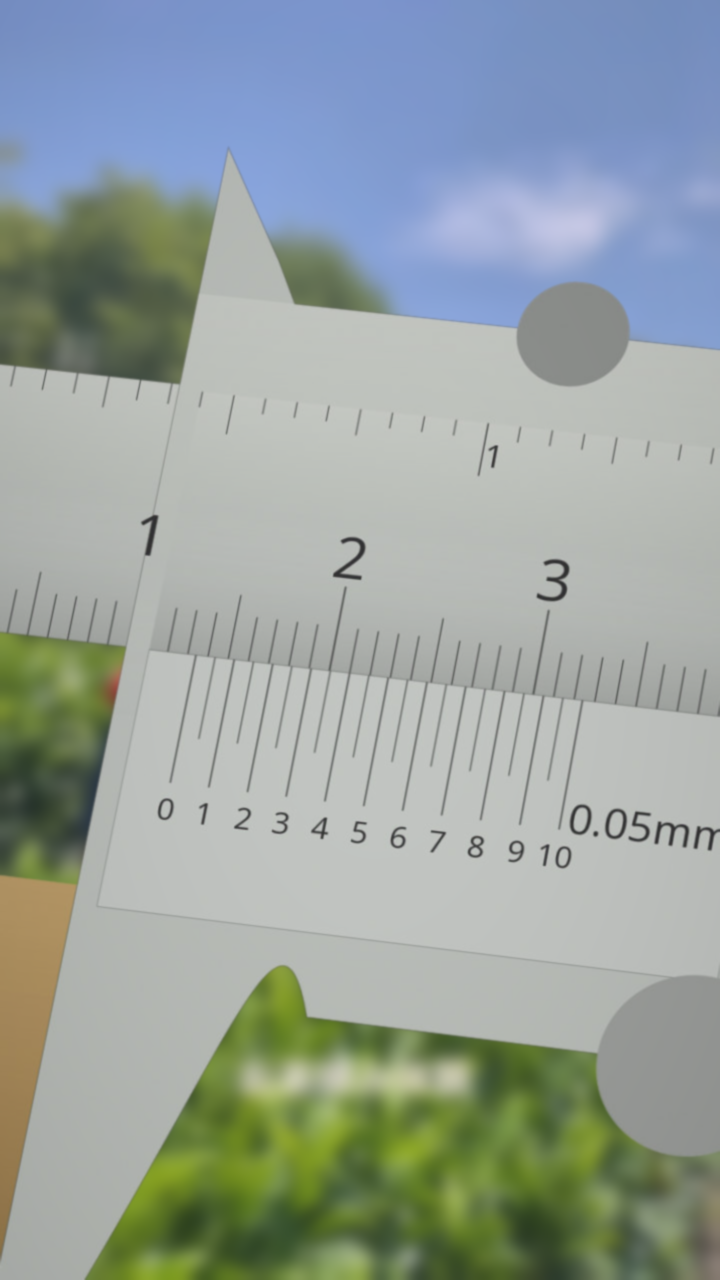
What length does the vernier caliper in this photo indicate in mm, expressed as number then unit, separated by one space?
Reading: 13.4 mm
